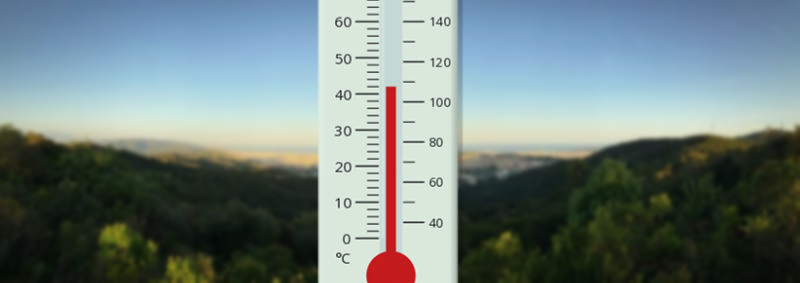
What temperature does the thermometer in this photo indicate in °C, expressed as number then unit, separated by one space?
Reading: 42 °C
